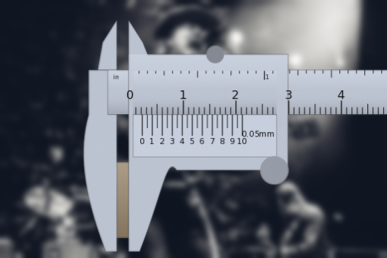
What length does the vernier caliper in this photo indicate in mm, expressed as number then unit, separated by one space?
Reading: 2.2 mm
